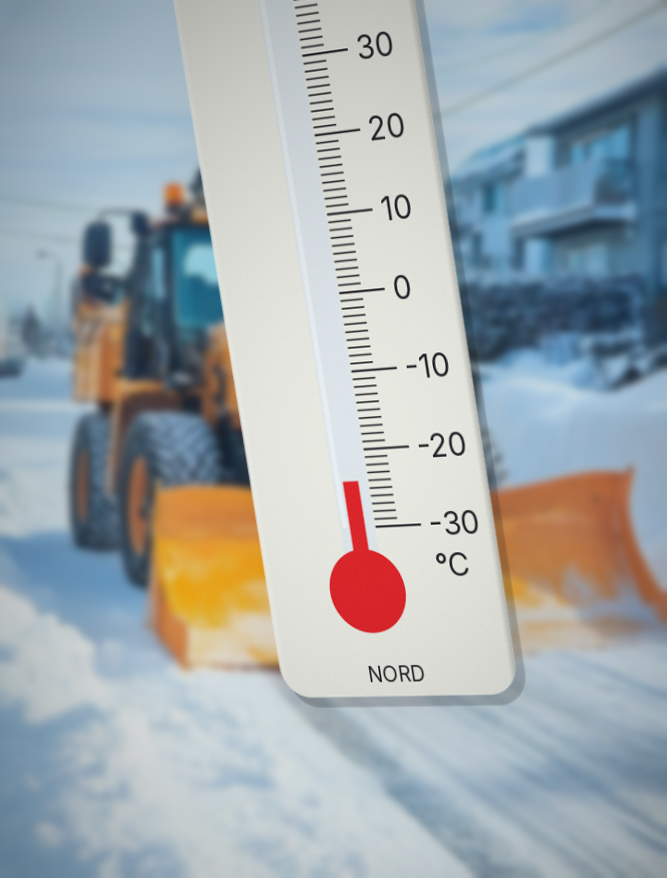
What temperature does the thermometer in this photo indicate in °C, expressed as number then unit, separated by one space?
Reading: -24 °C
